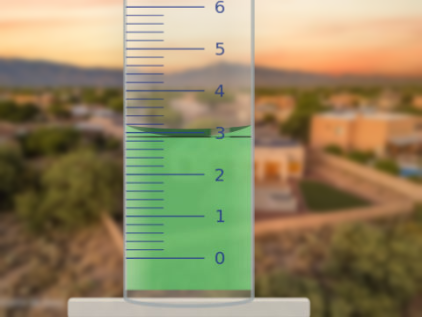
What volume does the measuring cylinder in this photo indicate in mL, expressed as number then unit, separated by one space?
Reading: 2.9 mL
